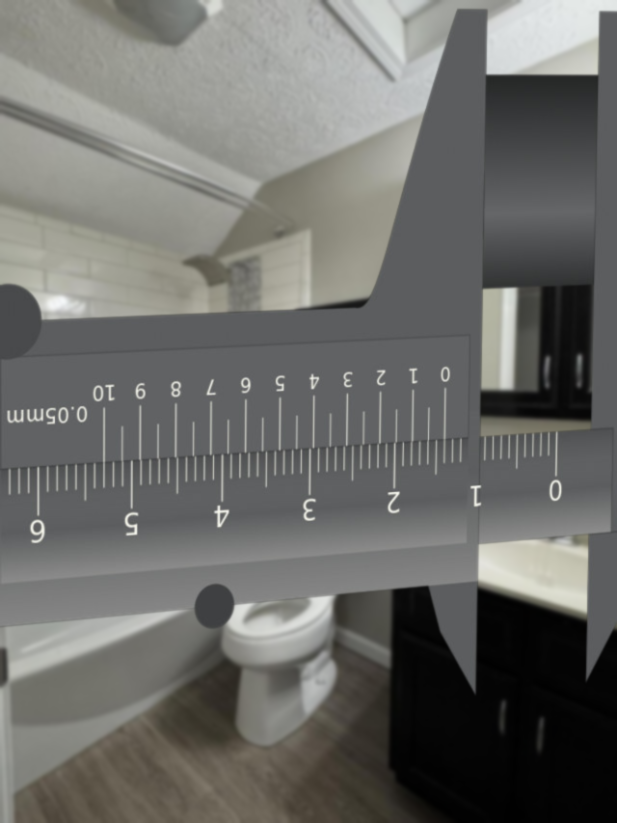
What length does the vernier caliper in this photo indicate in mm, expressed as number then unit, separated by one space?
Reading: 14.0 mm
